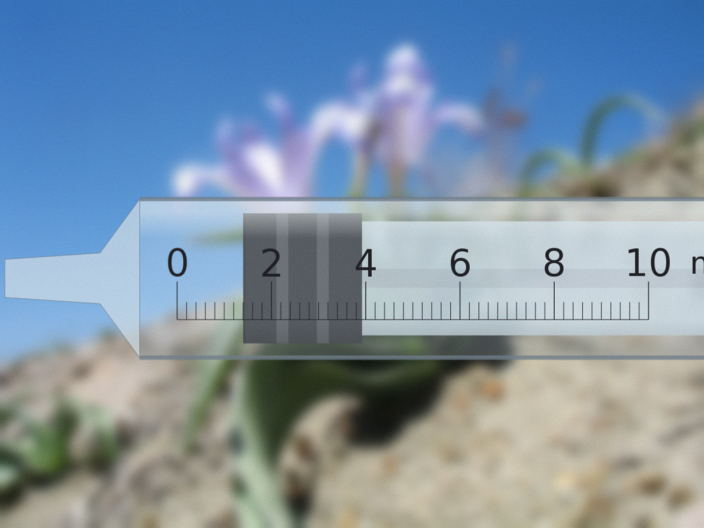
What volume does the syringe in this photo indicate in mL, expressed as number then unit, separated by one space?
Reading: 1.4 mL
